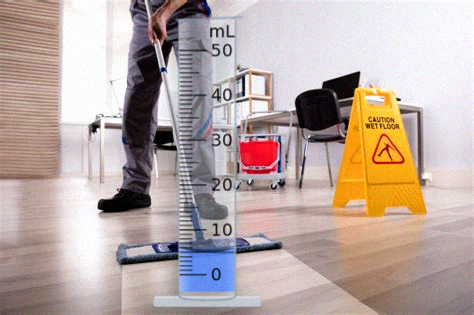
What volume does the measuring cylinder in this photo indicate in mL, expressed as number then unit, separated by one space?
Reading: 5 mL
